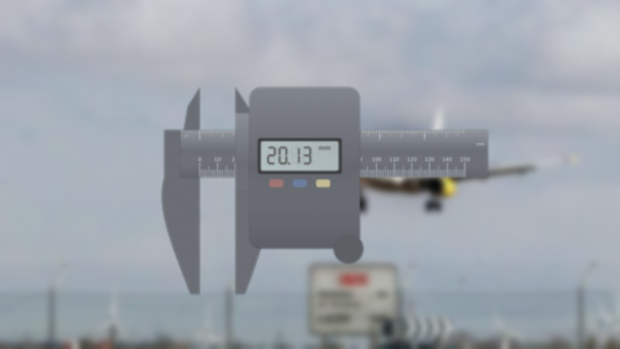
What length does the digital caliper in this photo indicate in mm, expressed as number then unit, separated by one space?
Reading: 20.13 mm
